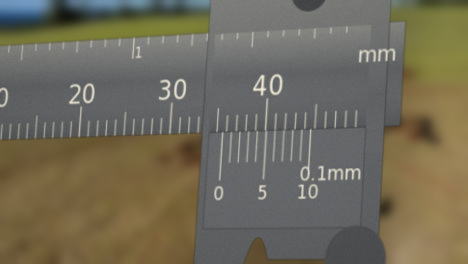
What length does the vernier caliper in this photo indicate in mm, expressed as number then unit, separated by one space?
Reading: 35.6 mm
